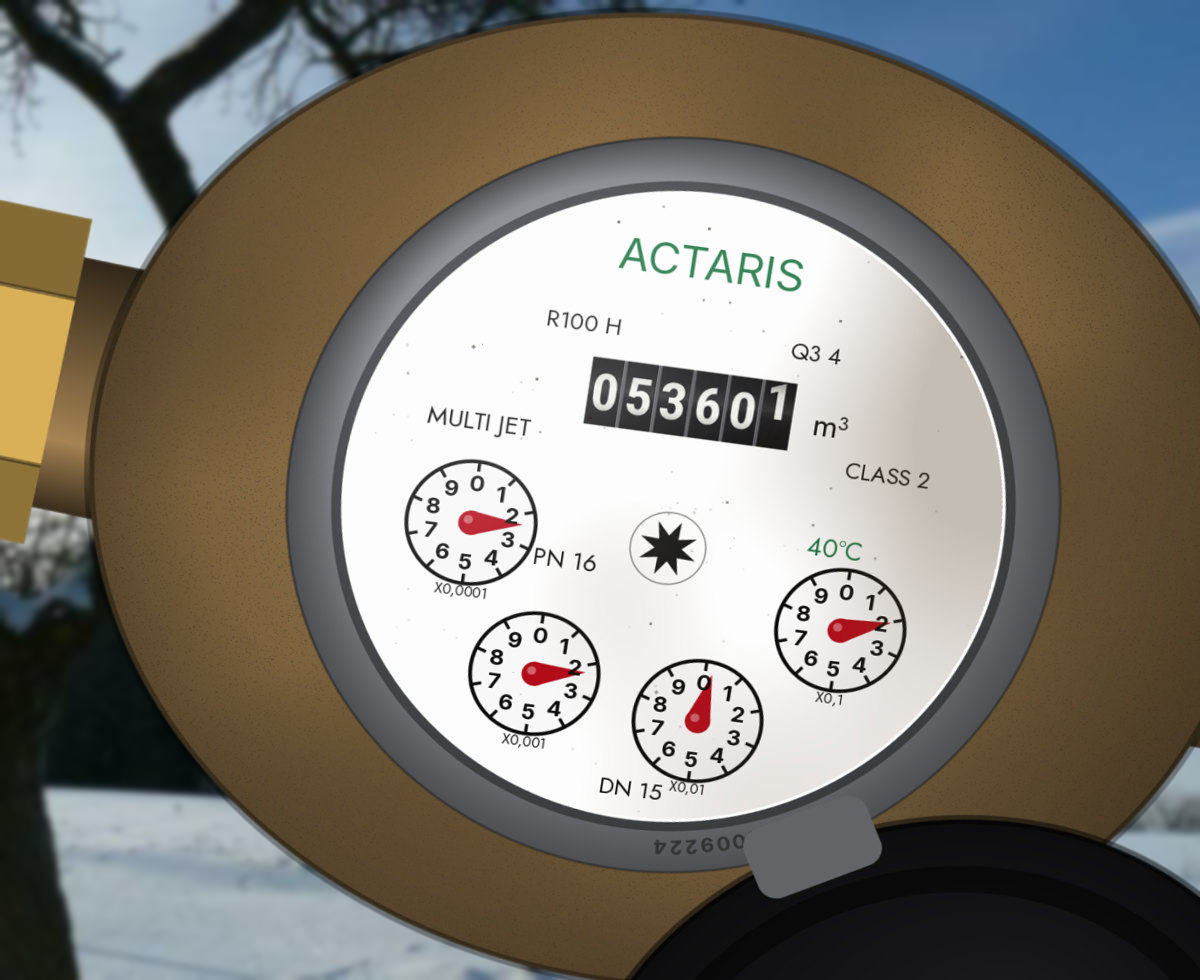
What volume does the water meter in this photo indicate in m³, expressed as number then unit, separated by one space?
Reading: 53601.2022 m³
